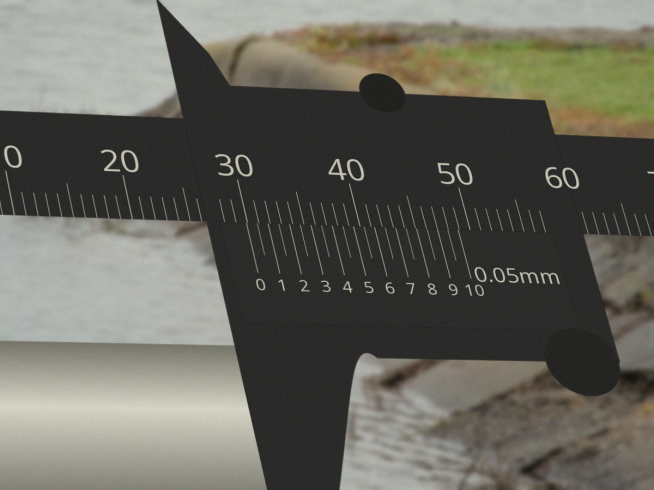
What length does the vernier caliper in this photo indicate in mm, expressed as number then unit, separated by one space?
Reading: 29.9 mm
